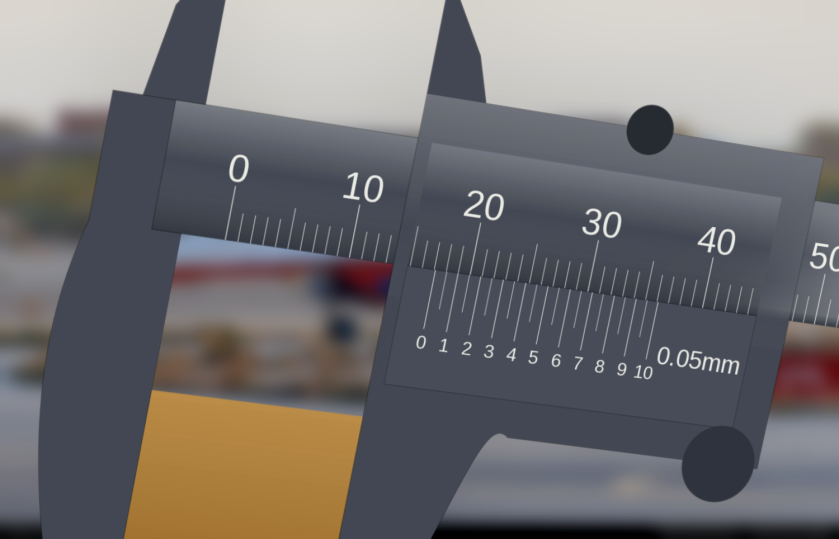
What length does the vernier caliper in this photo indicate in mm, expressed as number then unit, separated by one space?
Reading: 17.1 mm
